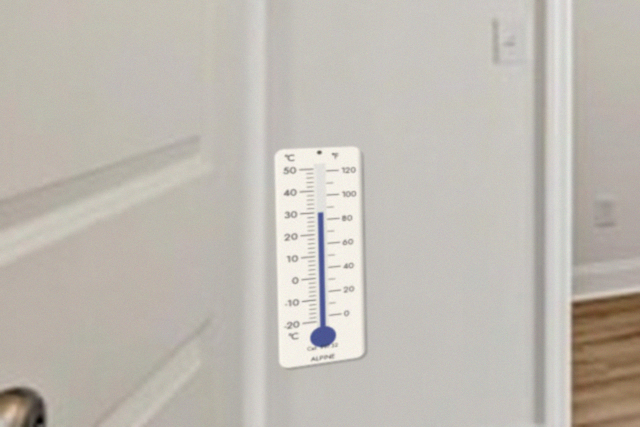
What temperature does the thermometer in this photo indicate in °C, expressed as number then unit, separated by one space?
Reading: 30 °C
